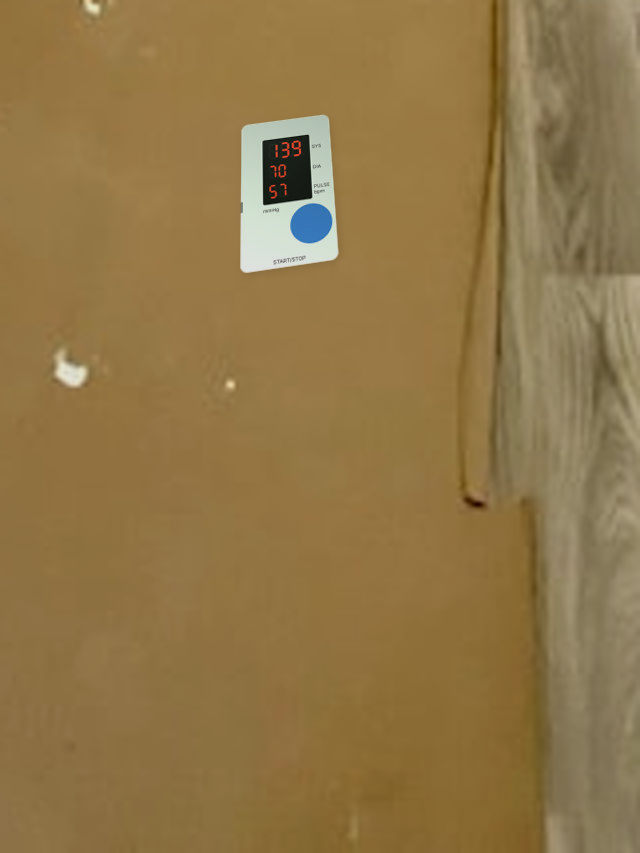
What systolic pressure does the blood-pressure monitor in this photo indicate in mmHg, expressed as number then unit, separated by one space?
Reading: 139 mmHg
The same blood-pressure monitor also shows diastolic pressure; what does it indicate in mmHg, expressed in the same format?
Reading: 70 mmHg
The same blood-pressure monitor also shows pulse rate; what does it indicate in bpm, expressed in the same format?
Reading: 57 bpm
